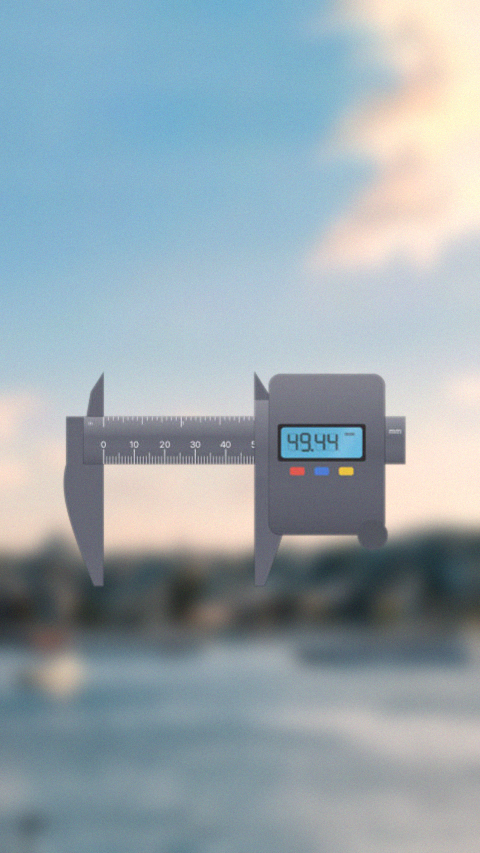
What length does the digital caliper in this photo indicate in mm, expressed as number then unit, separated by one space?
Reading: 49.44 mm
